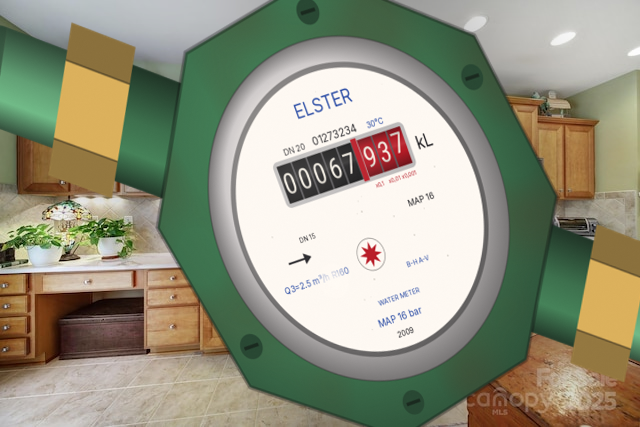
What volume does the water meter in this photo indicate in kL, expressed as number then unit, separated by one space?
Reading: 67.937 kL
